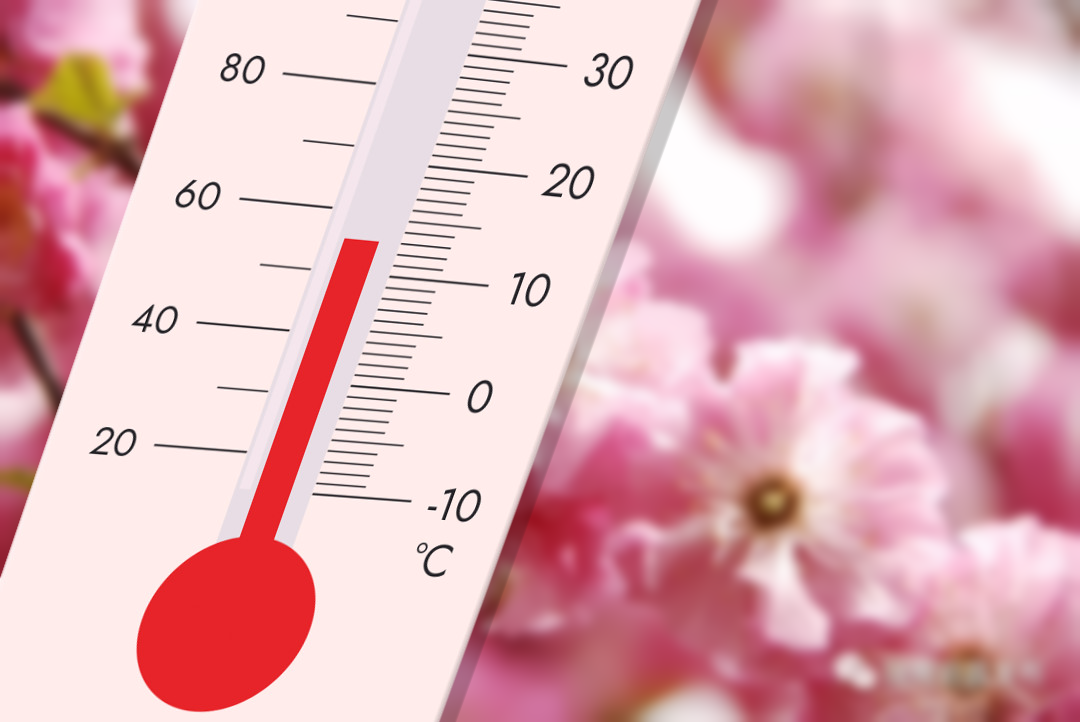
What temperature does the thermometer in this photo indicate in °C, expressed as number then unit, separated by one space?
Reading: 13 °C
